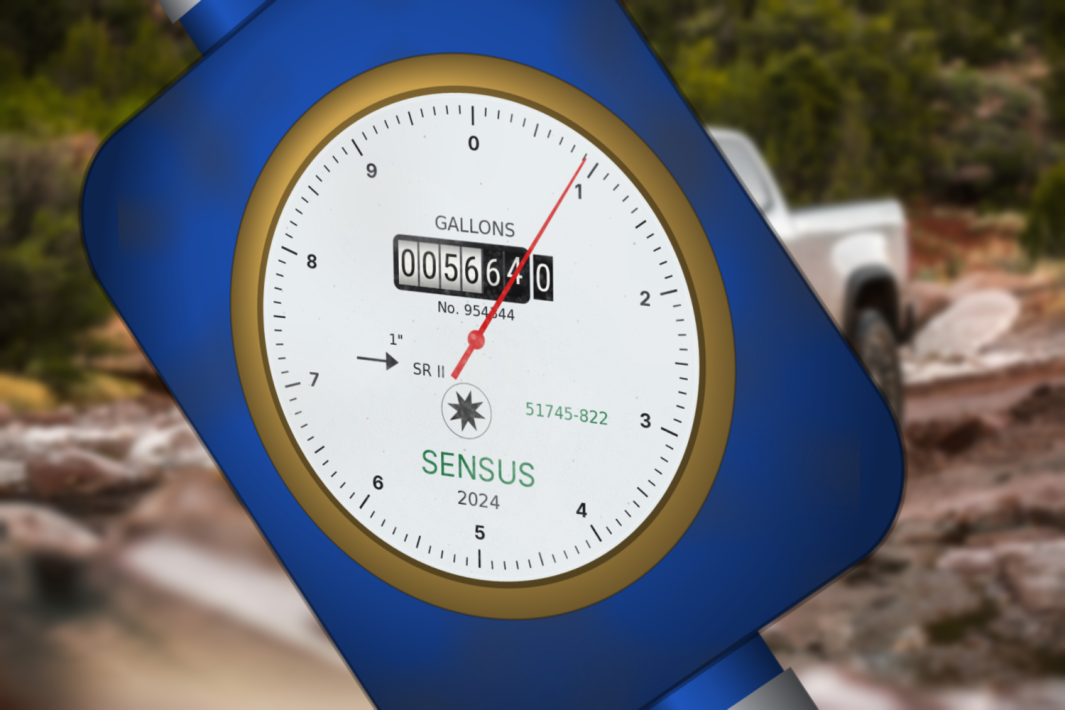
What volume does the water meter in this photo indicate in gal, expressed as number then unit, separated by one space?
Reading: 56640.9 gal
